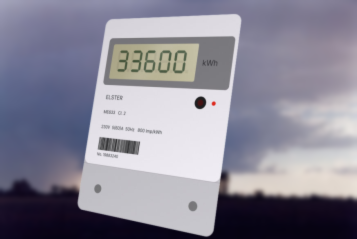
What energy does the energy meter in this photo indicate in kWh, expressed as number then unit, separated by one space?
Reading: 33600 kWh
